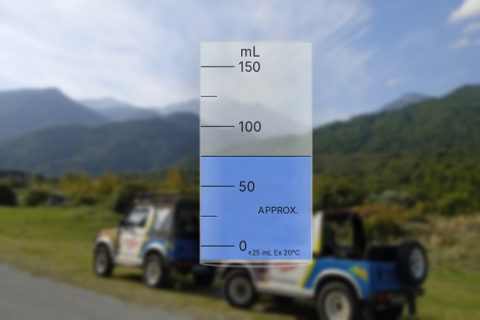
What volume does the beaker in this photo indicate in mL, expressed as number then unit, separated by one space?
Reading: 75 mL
